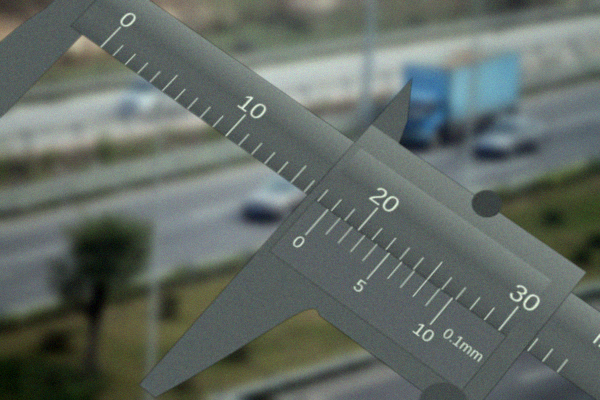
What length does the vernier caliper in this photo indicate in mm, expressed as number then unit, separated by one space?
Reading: 17.8 mm
